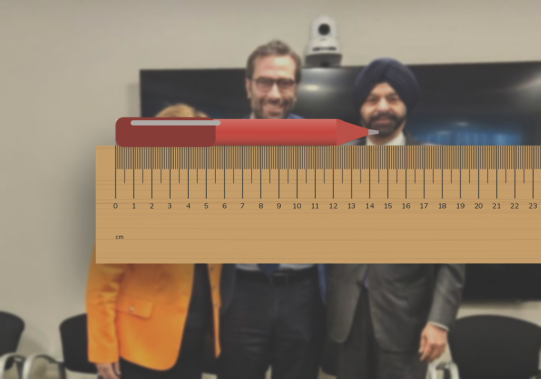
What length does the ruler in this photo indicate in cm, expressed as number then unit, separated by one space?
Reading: 14.5 cm
